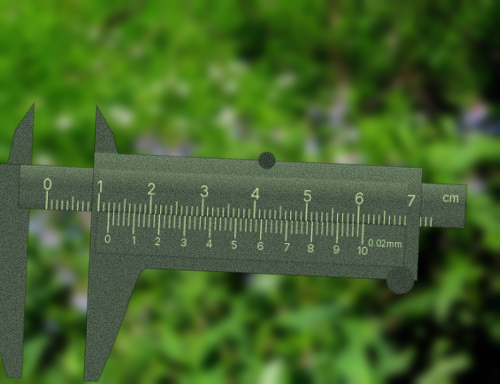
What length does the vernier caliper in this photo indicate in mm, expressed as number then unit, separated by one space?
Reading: 12.0 mm
